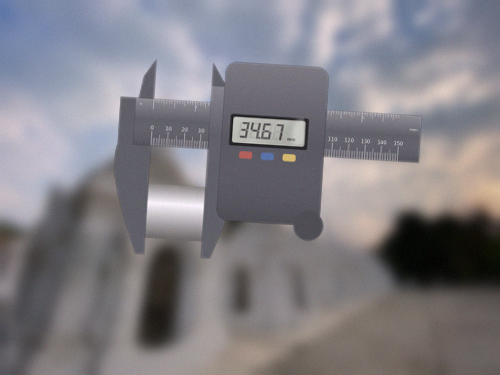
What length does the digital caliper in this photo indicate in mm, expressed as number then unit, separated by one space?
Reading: 34.67 mm
